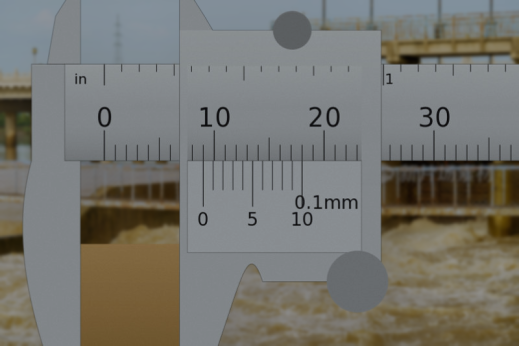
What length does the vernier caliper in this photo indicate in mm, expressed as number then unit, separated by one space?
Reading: 9.0 mm
